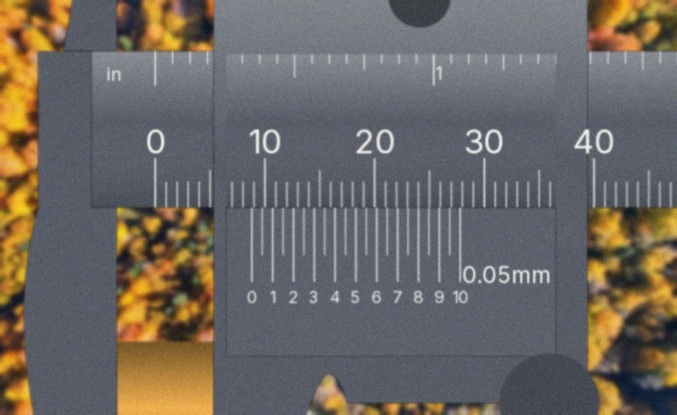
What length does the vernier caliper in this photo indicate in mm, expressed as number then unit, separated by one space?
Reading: 8.8 mm
